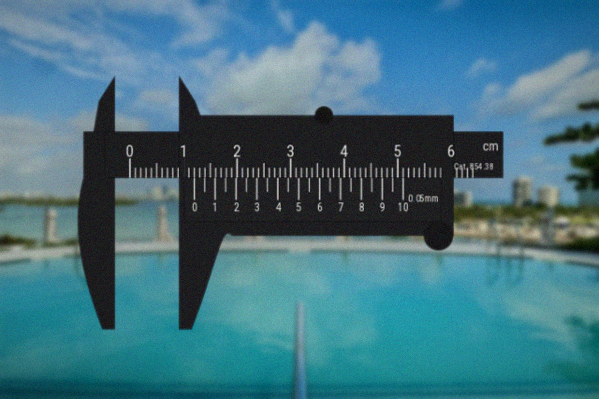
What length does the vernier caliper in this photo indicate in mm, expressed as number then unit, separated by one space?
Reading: 12.0 mm
